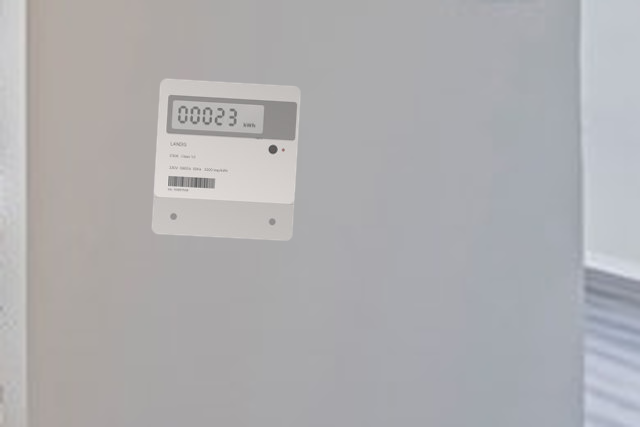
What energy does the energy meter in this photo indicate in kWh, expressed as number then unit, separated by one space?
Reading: 23 kWh
